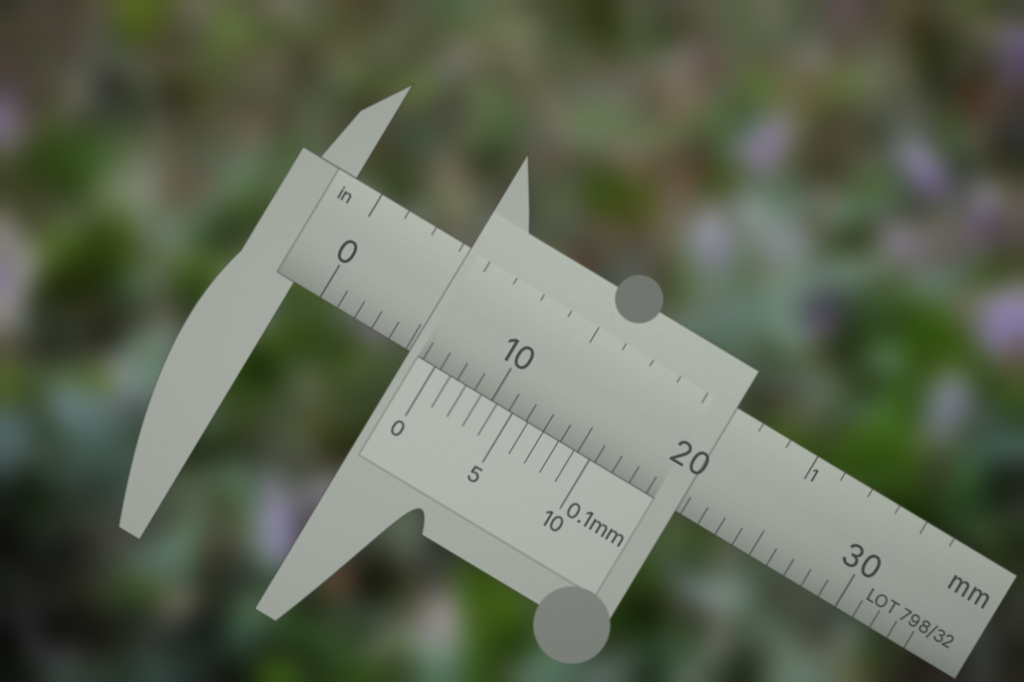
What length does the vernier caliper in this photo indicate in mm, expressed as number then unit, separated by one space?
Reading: 6.7 mm
